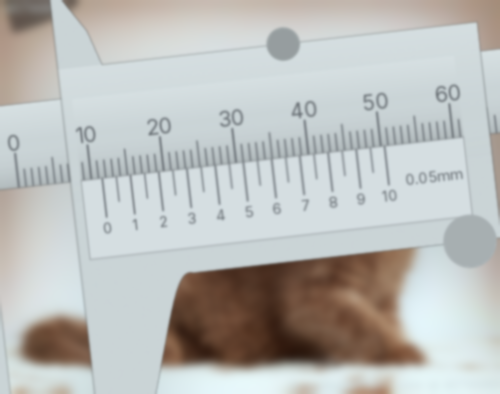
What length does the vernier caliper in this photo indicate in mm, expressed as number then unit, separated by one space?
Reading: 11.5 mm
